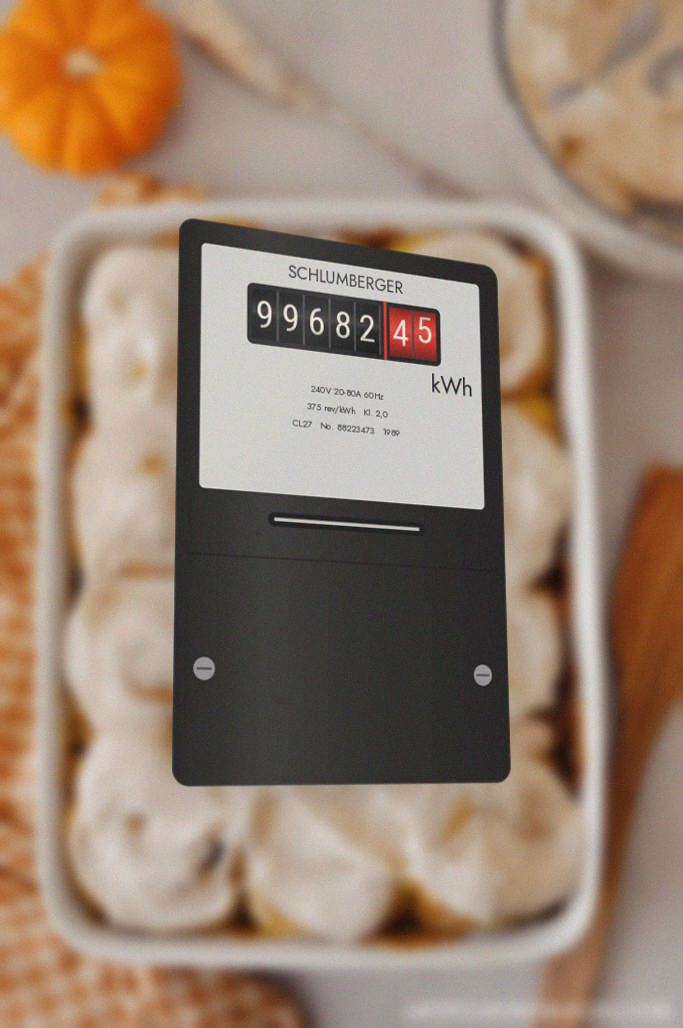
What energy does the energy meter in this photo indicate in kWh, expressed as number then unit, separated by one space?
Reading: 99682.45 kWh
